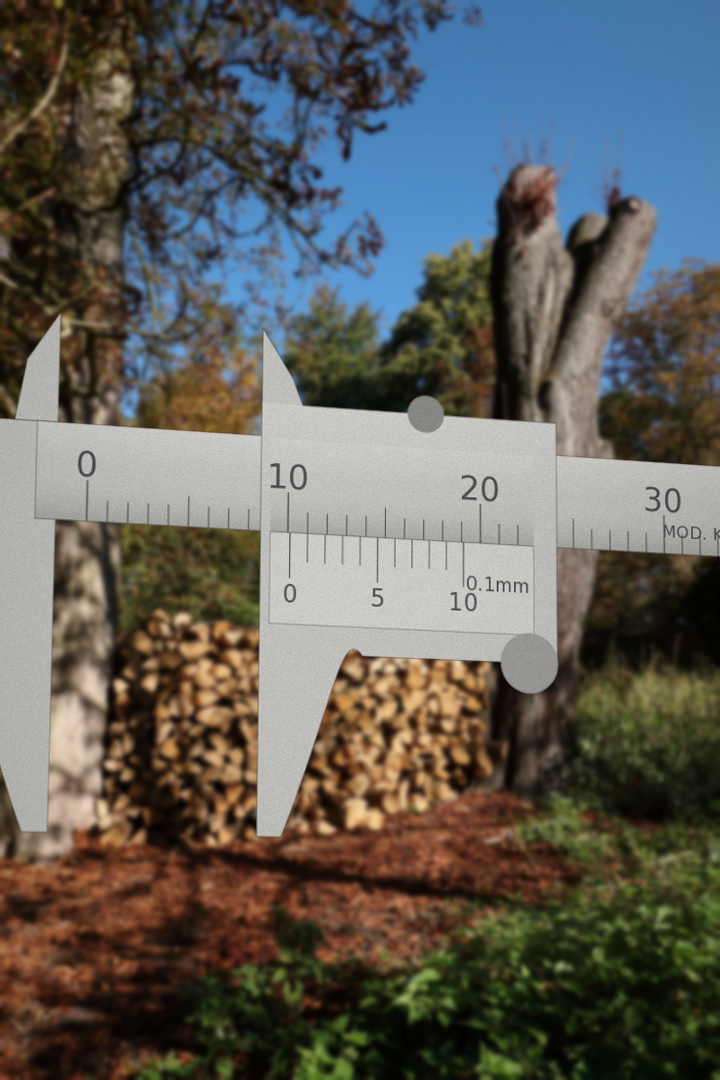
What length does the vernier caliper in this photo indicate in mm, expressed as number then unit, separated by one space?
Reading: 10.1 mm
